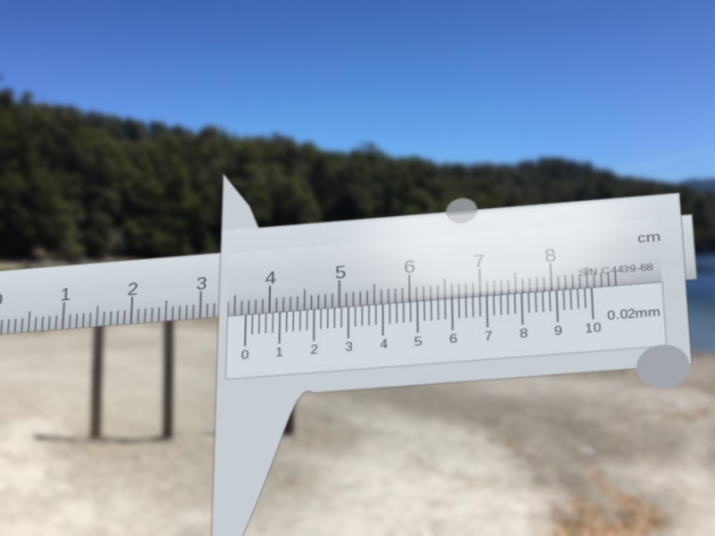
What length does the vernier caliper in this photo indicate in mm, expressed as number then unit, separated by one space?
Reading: 36.6 mm
